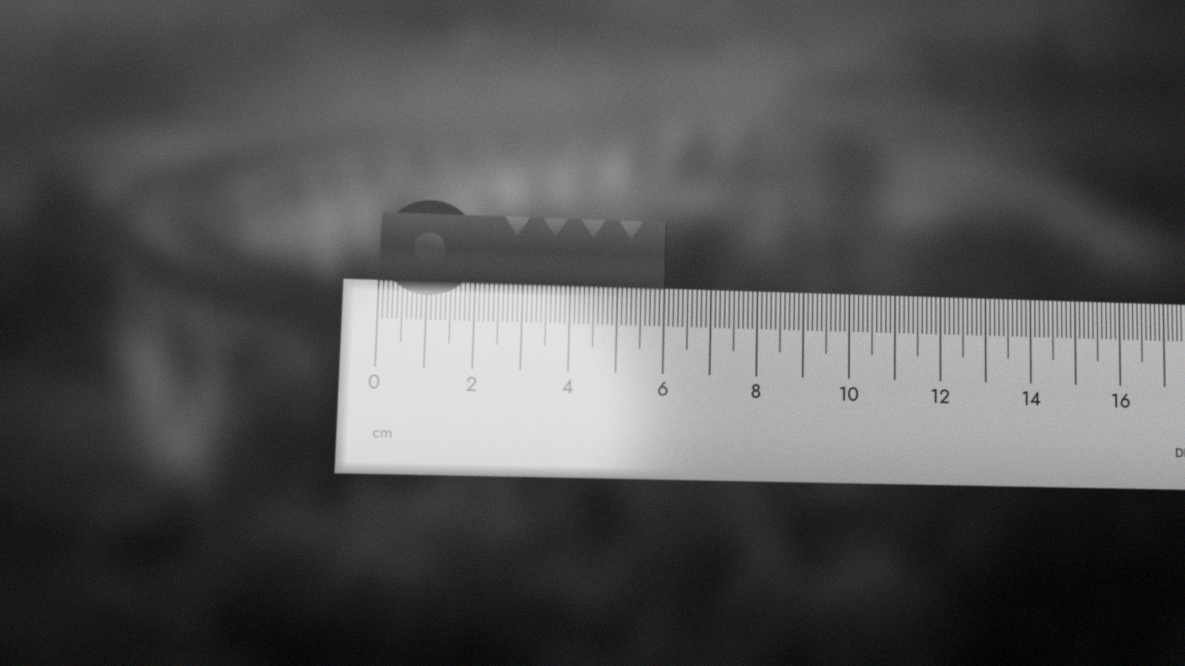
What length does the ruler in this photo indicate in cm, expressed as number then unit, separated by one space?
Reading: 6 cm
